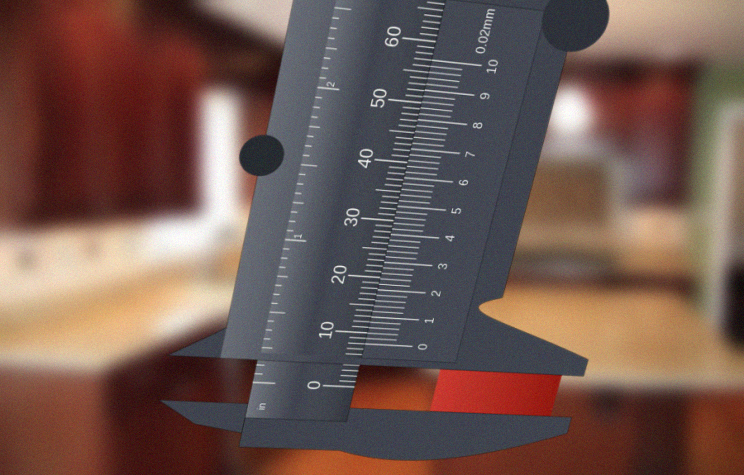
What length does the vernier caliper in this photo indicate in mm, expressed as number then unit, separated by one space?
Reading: 8.0 mm
